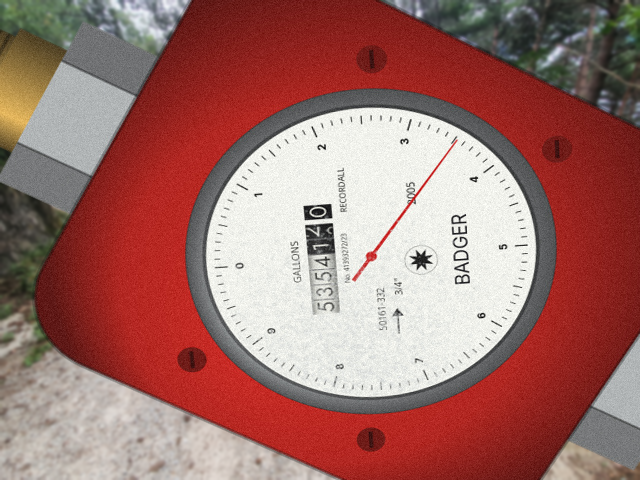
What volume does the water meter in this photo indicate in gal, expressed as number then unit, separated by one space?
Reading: 5354123.5 gal
